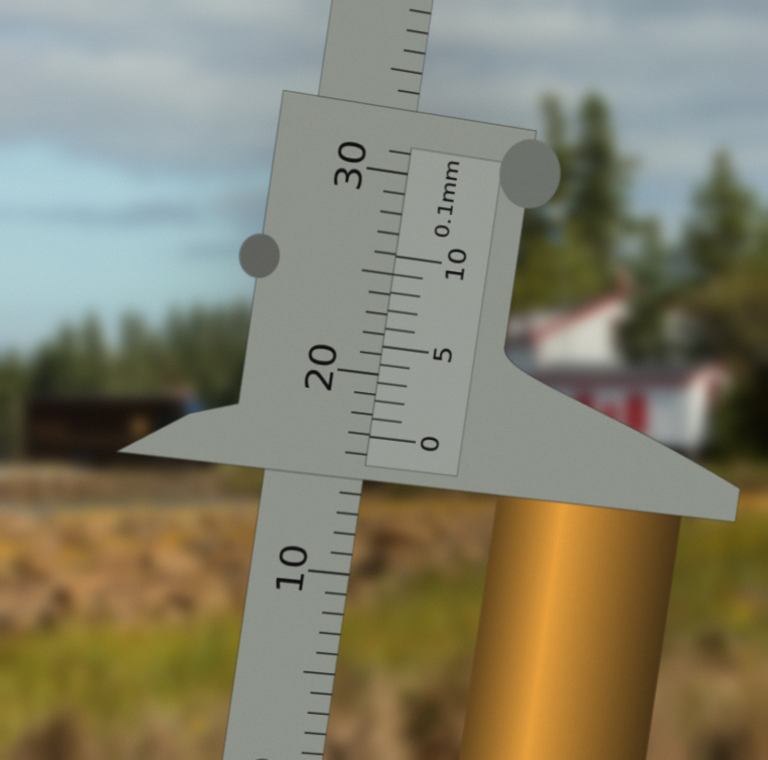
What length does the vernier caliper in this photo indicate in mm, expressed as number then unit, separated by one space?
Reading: 16.9 mm
